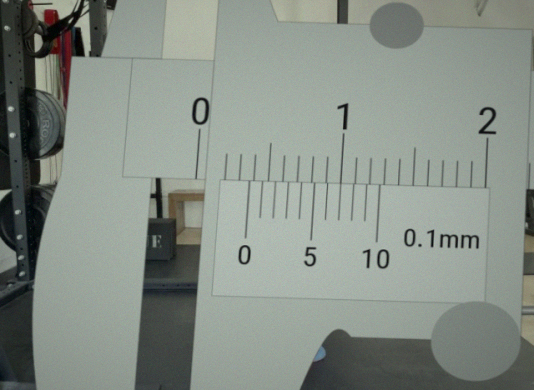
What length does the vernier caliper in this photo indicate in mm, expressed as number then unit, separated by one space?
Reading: 3.7 mm
